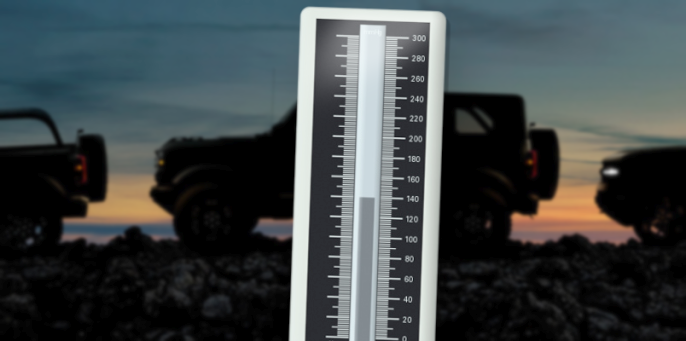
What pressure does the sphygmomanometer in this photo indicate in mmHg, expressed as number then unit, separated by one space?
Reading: 140 mmHg
